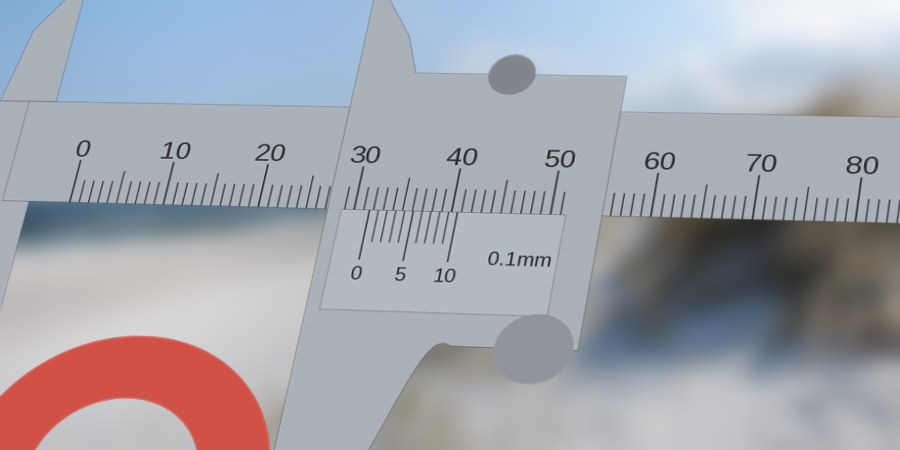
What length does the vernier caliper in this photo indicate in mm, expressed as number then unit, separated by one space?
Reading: 31.6 mm
